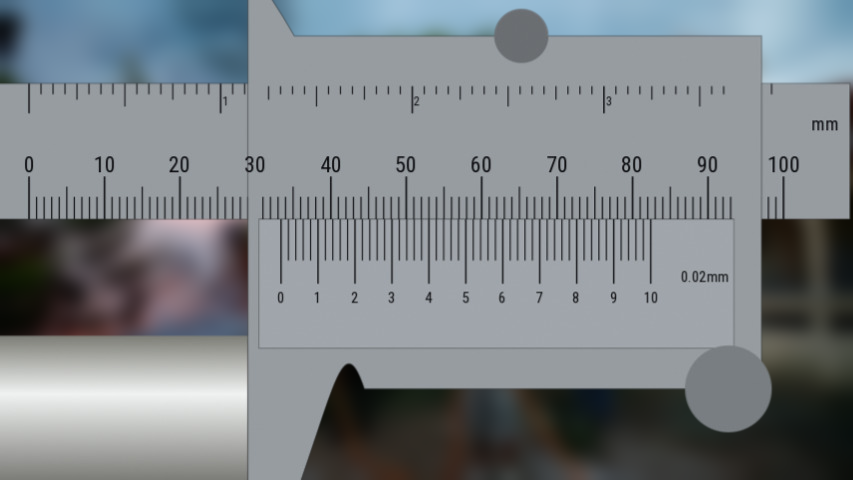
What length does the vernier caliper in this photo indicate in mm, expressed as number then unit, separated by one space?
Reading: 33.4 mm
